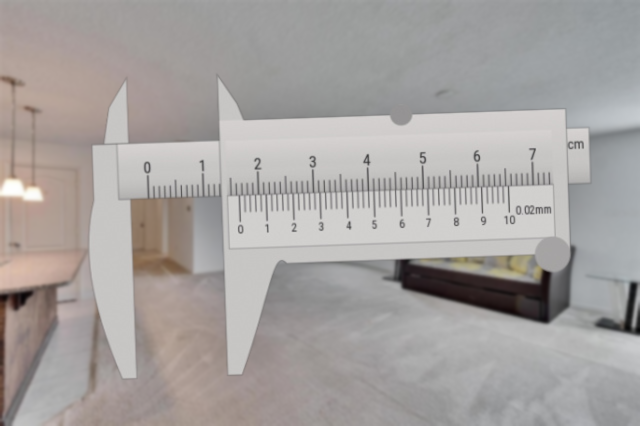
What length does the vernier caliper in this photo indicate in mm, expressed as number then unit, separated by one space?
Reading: 16.5 mm
